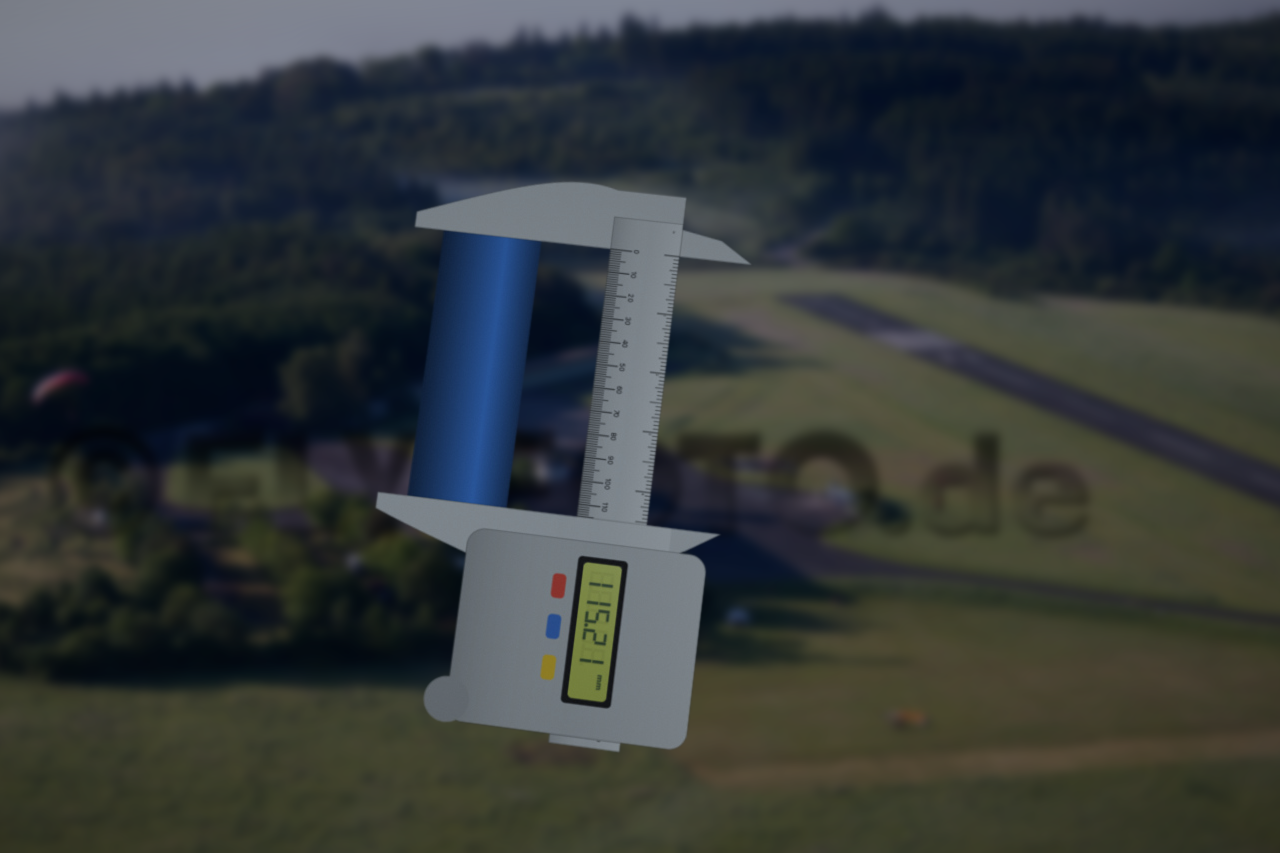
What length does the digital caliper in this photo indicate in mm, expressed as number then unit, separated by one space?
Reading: 115.21 mm
